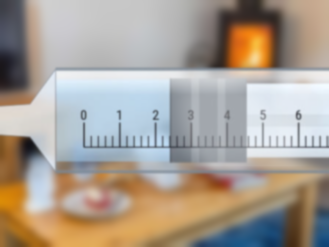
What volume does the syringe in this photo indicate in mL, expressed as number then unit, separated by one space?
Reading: 2.4 mL
